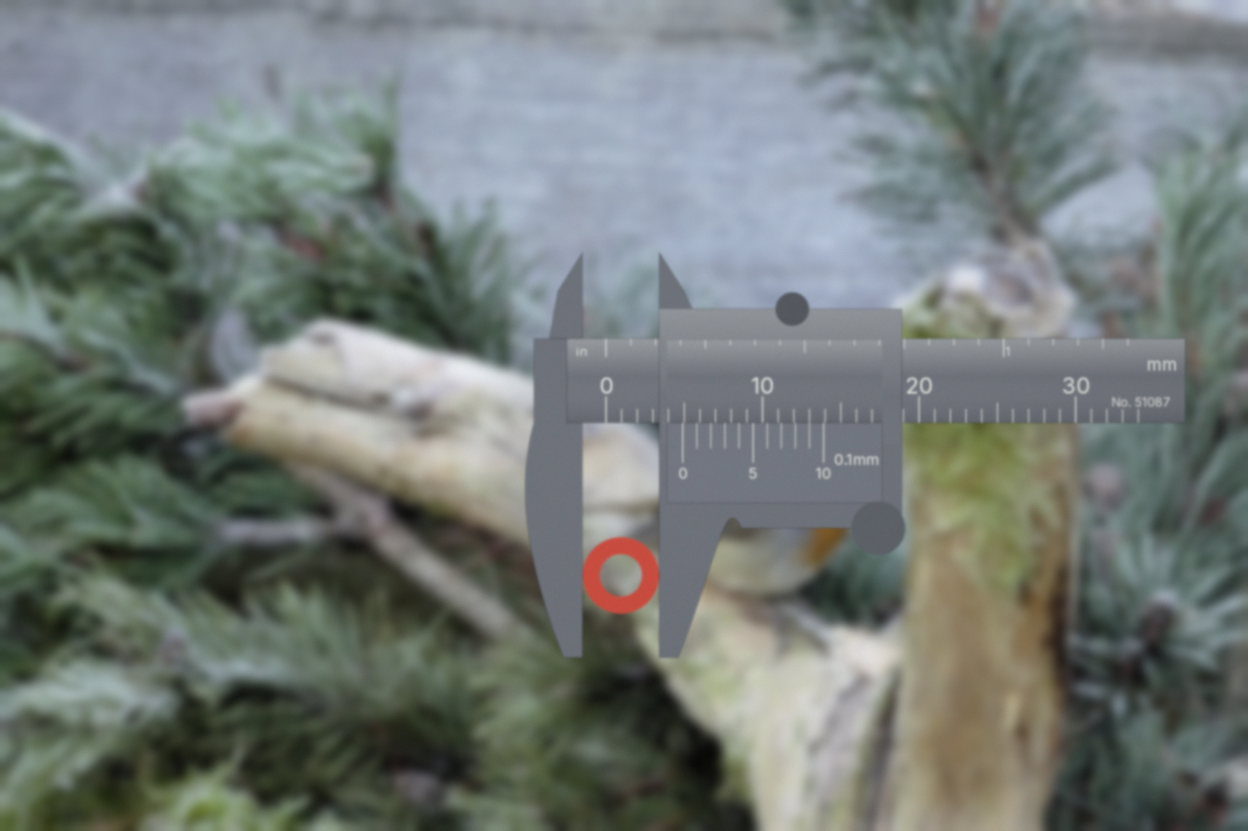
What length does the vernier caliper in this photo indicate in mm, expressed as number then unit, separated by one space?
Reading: 4.9 mm
